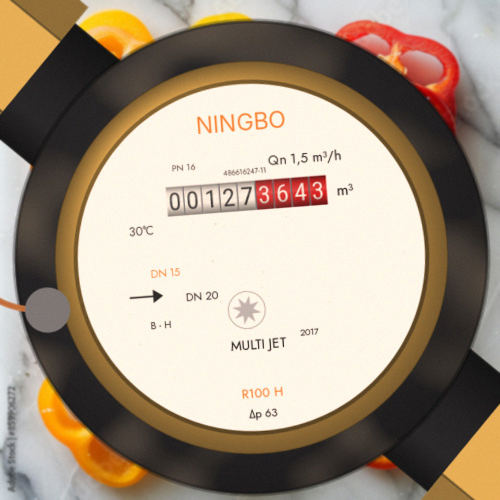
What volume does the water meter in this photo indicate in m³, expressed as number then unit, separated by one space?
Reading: 127.3643 m³
